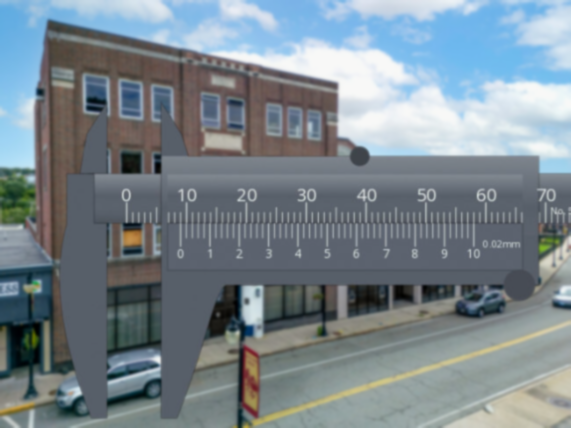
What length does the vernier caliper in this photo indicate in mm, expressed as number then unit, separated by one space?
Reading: 9.0 mm
